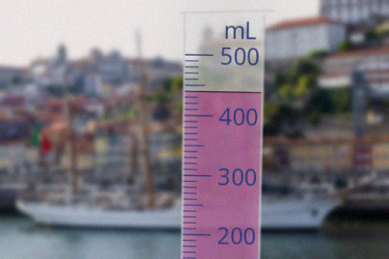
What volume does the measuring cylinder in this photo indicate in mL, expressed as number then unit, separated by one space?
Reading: 440 mL
